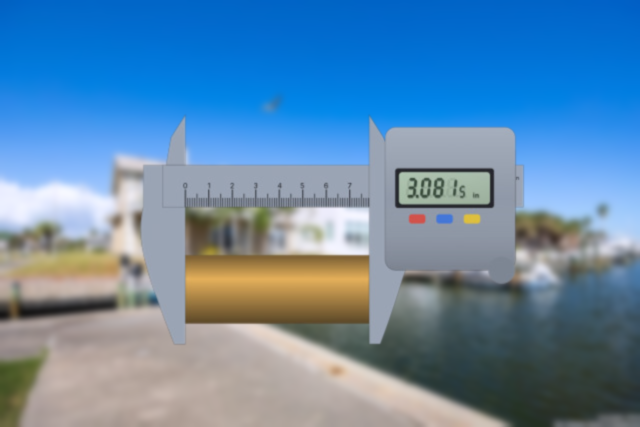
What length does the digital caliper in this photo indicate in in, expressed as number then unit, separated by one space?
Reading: 3.0815 in
